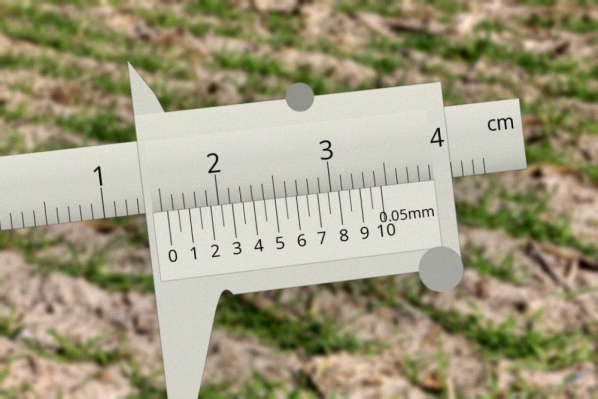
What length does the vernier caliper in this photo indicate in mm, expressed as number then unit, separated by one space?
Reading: 15.5 mm
